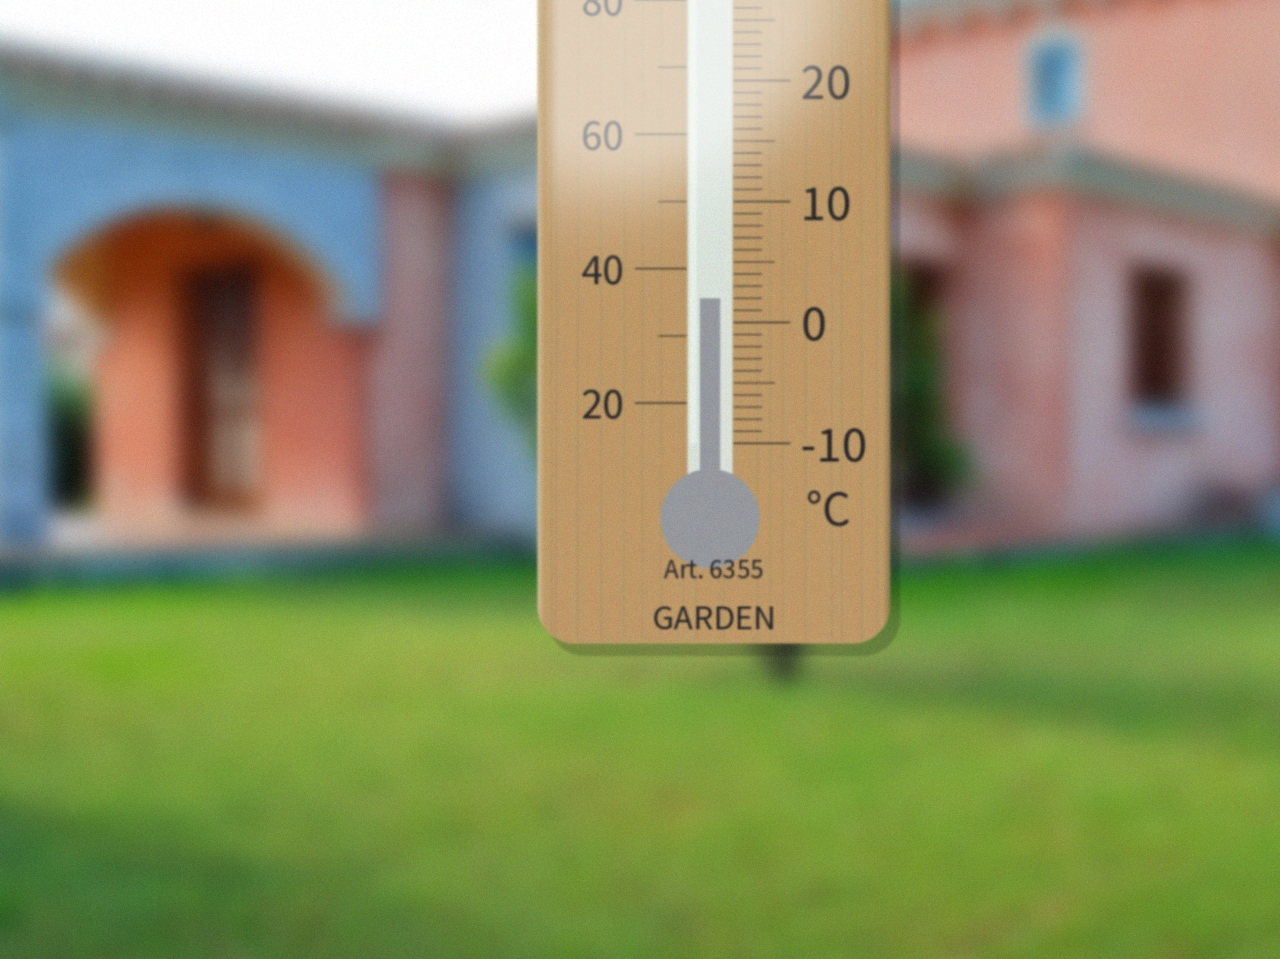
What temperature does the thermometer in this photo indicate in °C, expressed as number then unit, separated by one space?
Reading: 2 °C
